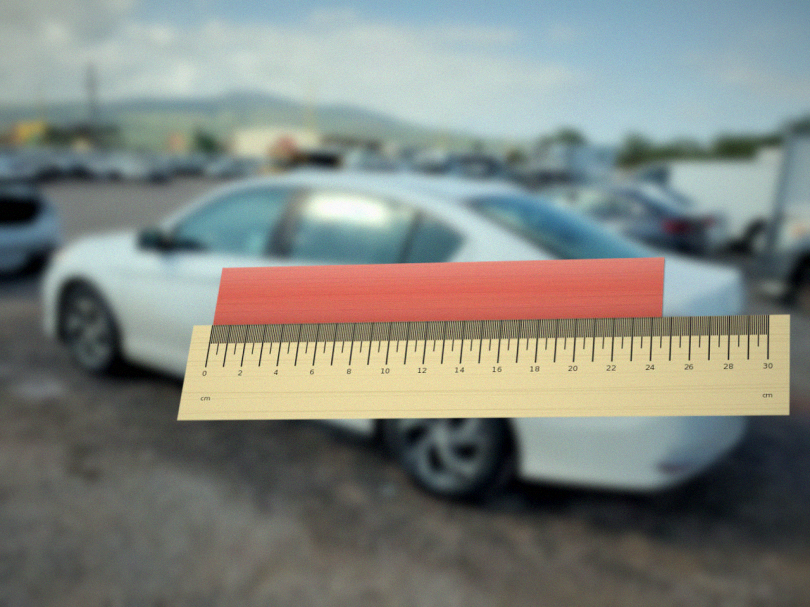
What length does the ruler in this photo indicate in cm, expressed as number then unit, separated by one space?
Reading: 24.5 cm
